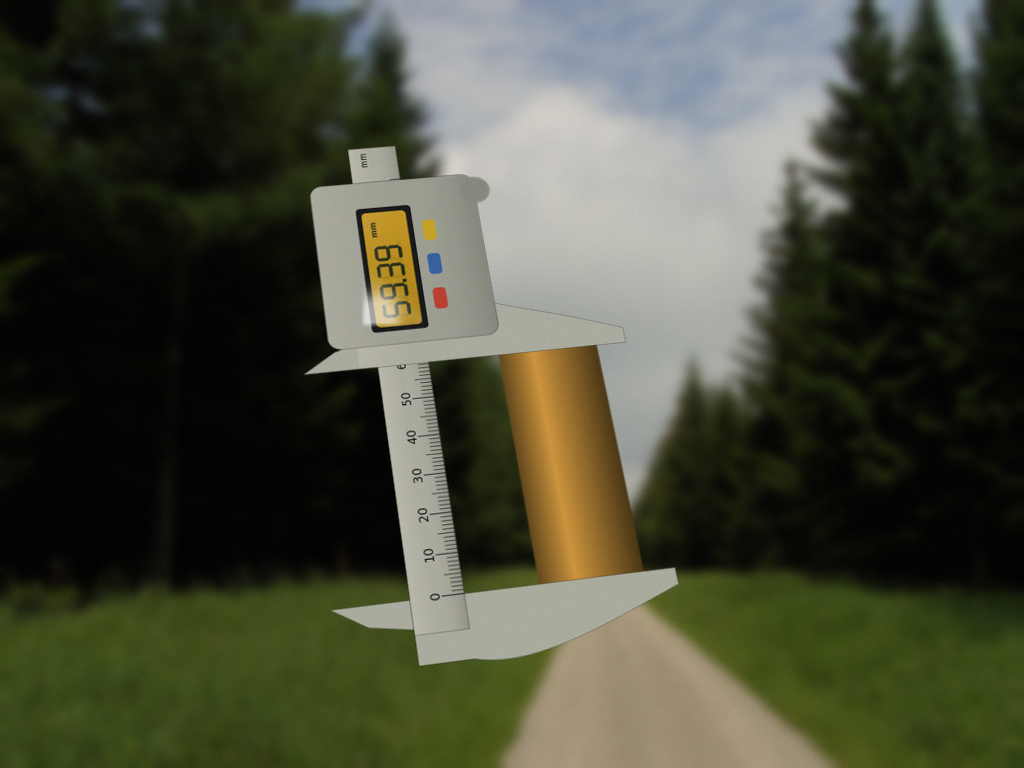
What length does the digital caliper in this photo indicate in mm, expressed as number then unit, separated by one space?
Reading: 59.39 mm
